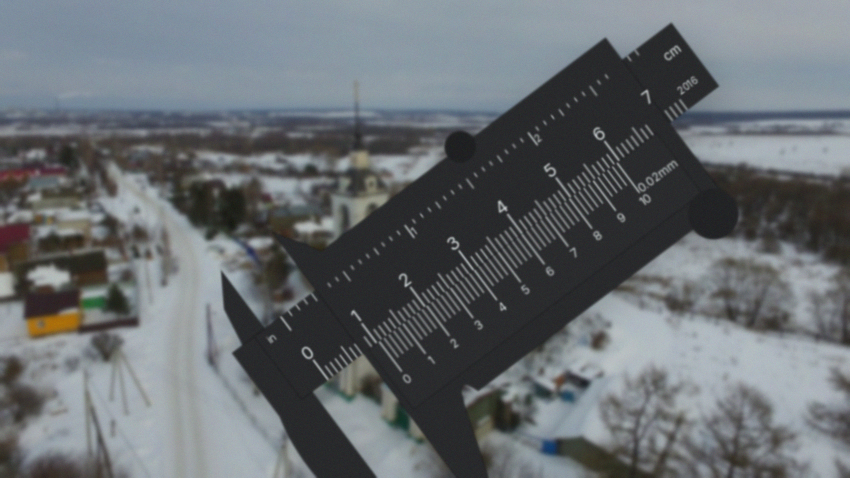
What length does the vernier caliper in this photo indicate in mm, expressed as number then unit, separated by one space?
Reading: 10.5 mm
